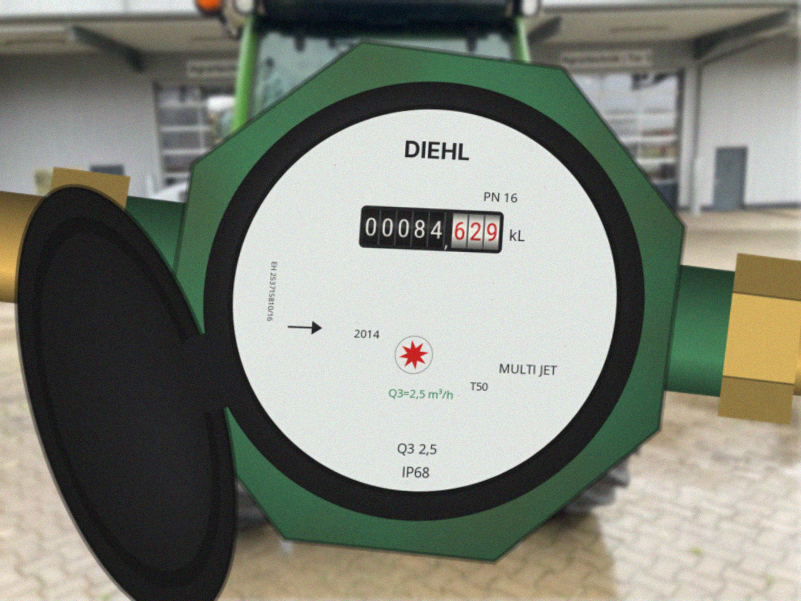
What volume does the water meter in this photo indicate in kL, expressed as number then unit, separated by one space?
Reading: 84.629 kL
